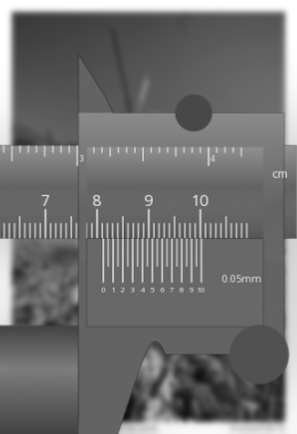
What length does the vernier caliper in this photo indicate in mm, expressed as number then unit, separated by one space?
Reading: 81.2 mm
